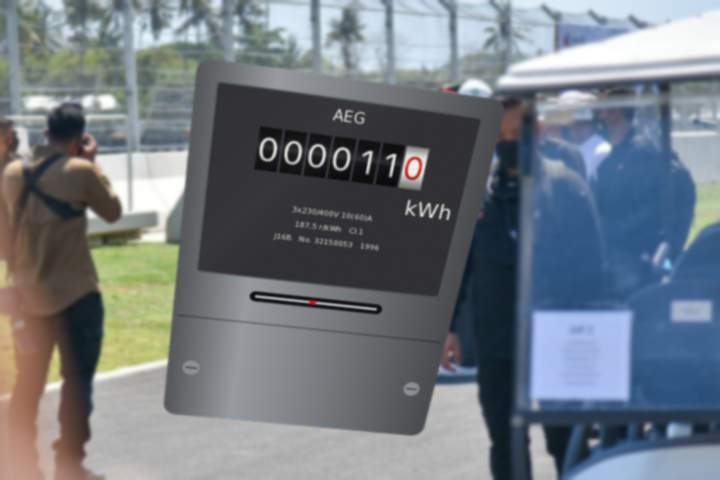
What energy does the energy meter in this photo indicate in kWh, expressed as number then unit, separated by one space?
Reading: 11.0 kWh
